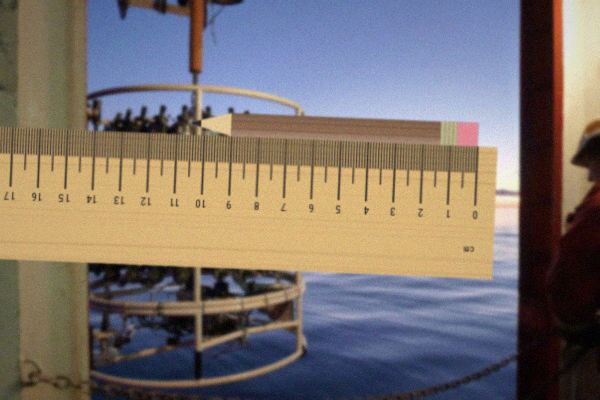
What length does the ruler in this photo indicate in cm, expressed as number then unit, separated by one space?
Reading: 10.5 cm
